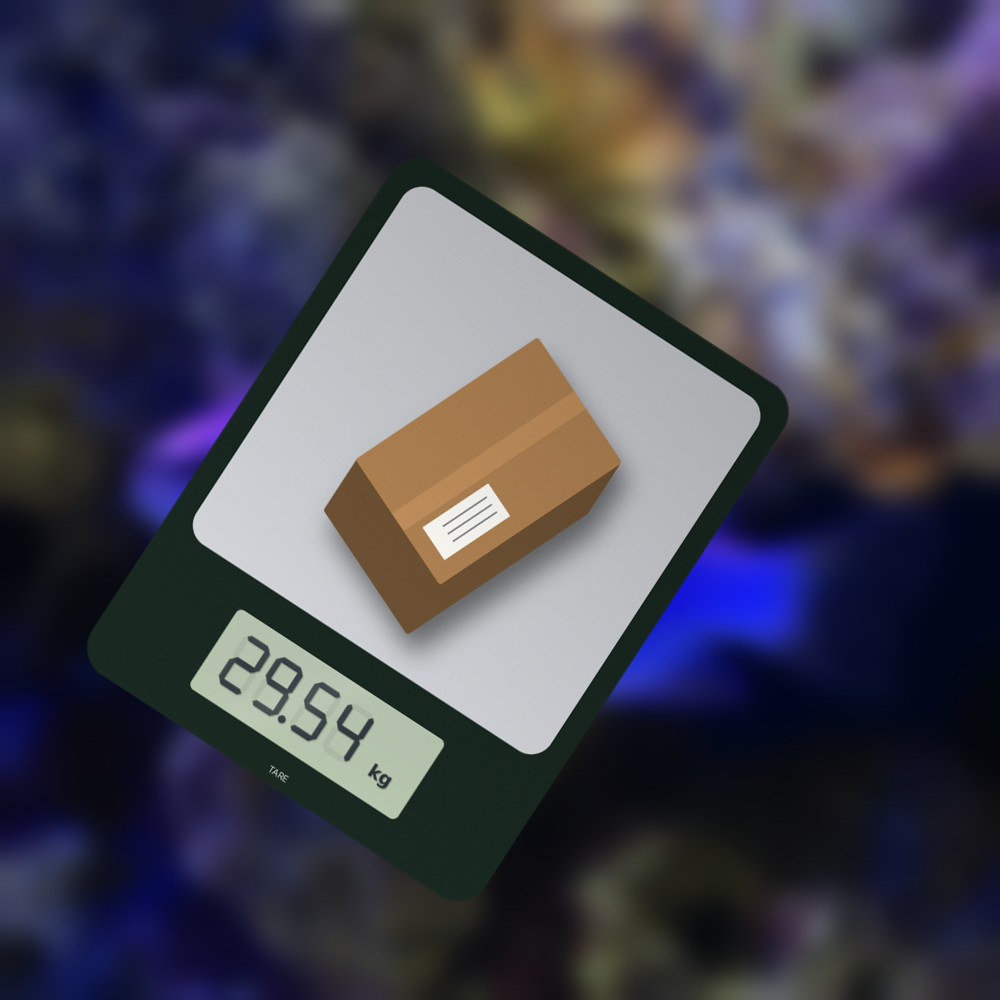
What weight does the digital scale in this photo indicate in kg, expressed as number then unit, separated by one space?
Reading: 29.54 kg
